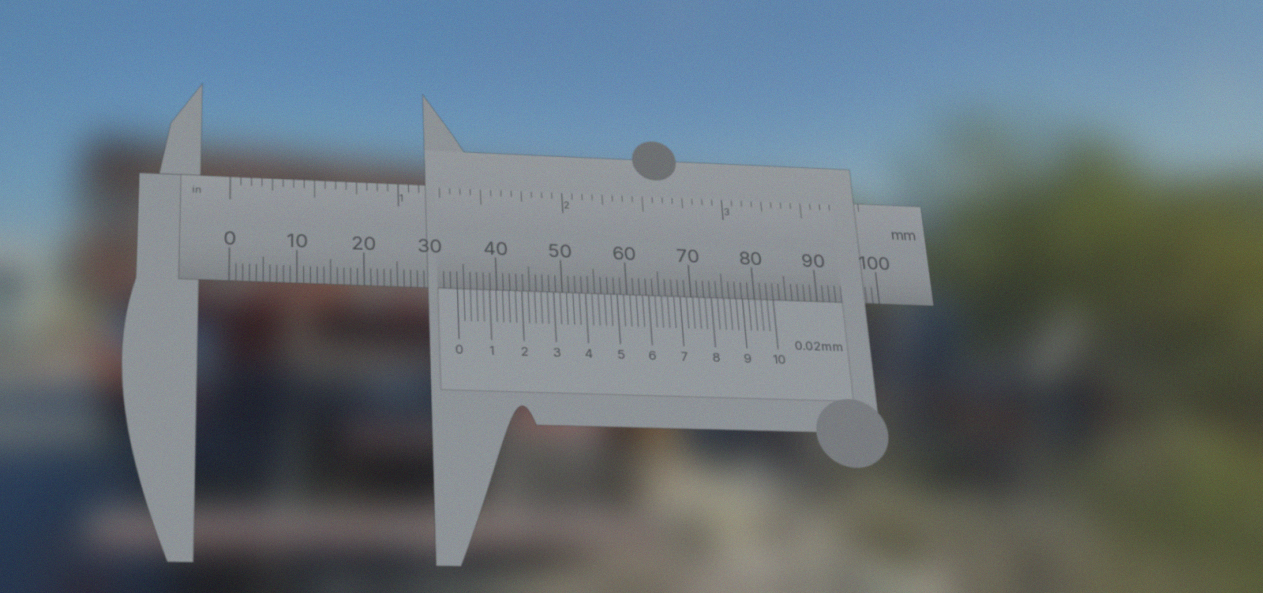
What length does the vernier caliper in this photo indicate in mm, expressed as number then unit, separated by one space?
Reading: 34.0 mm
